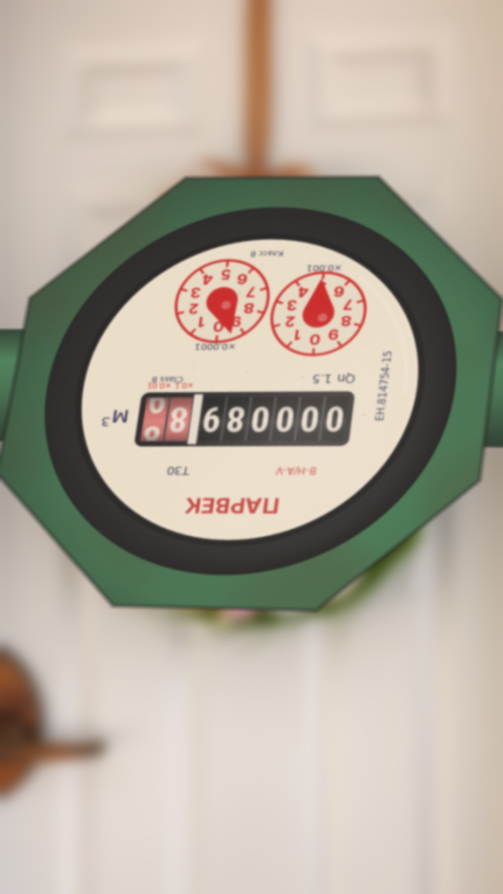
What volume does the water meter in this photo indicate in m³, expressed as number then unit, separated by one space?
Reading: 89.8849 m³
